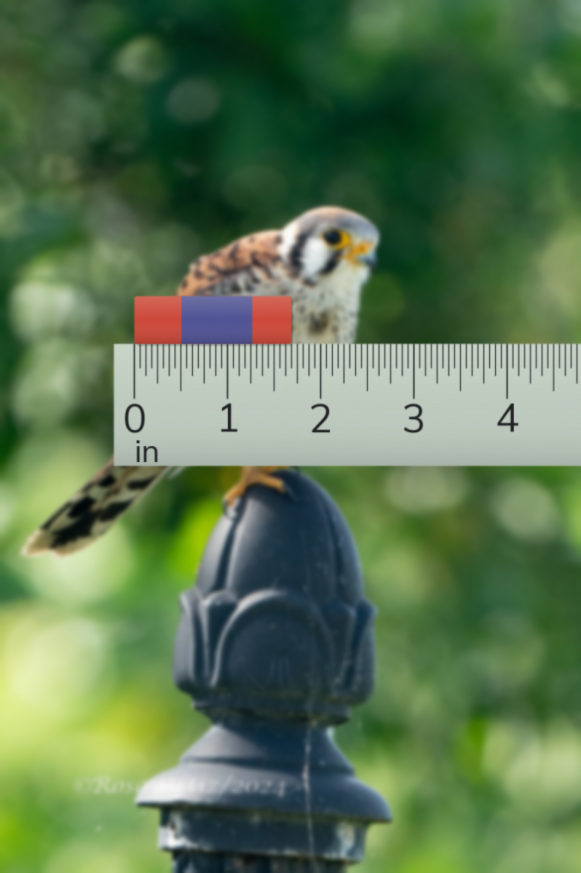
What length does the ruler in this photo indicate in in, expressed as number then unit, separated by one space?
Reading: 1.6875 in
